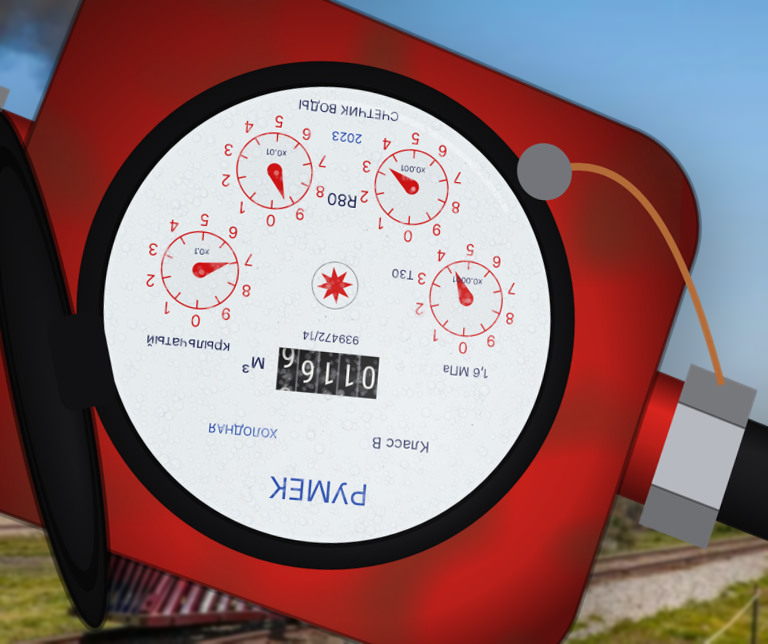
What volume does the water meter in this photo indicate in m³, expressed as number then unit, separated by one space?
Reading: 1165.6934 m³
